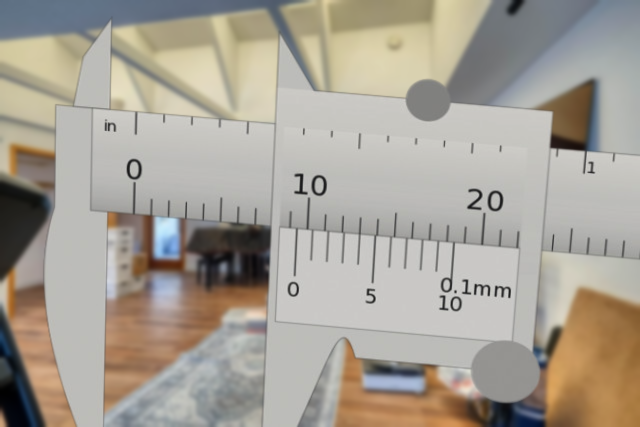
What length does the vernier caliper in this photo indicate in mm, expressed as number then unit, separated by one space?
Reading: 9.4 mm
